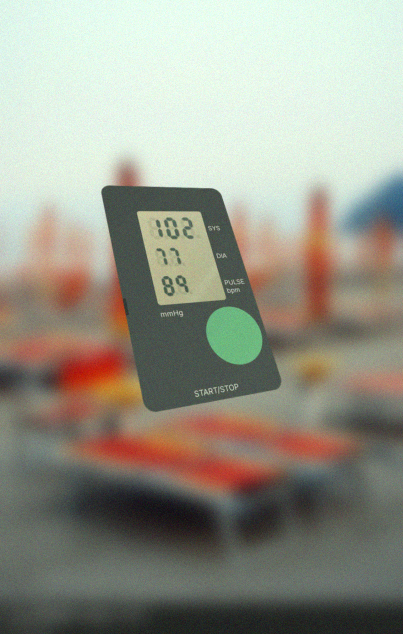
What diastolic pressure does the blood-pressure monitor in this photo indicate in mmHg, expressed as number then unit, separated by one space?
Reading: 77 mmHg
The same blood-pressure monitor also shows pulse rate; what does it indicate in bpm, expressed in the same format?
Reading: 89 bpm
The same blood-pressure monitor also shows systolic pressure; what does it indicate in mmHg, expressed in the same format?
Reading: 102 mmHg
